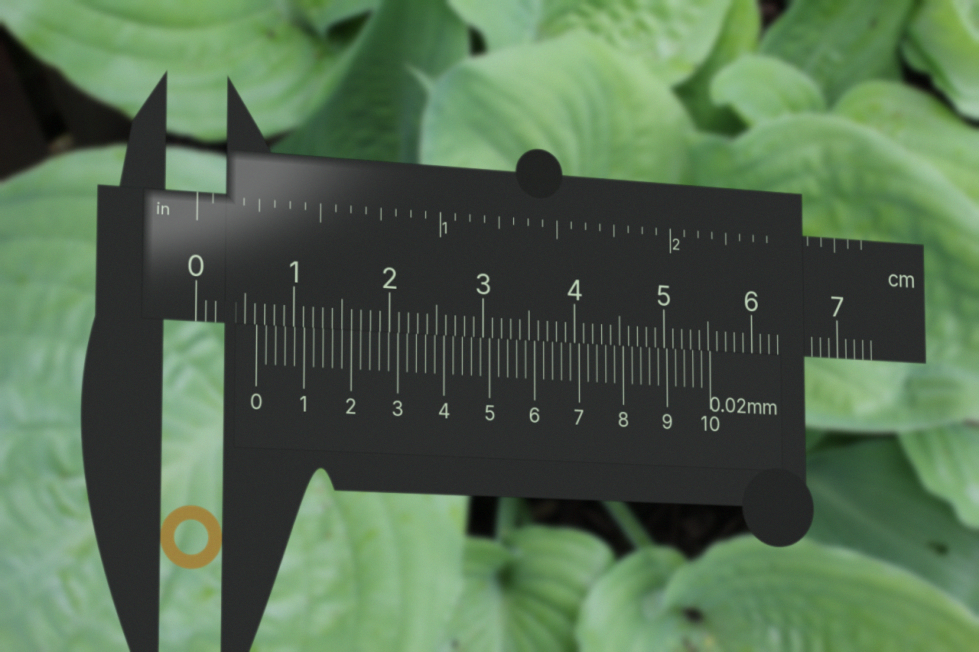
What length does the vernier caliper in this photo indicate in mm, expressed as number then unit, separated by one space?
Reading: 6.2 mm
